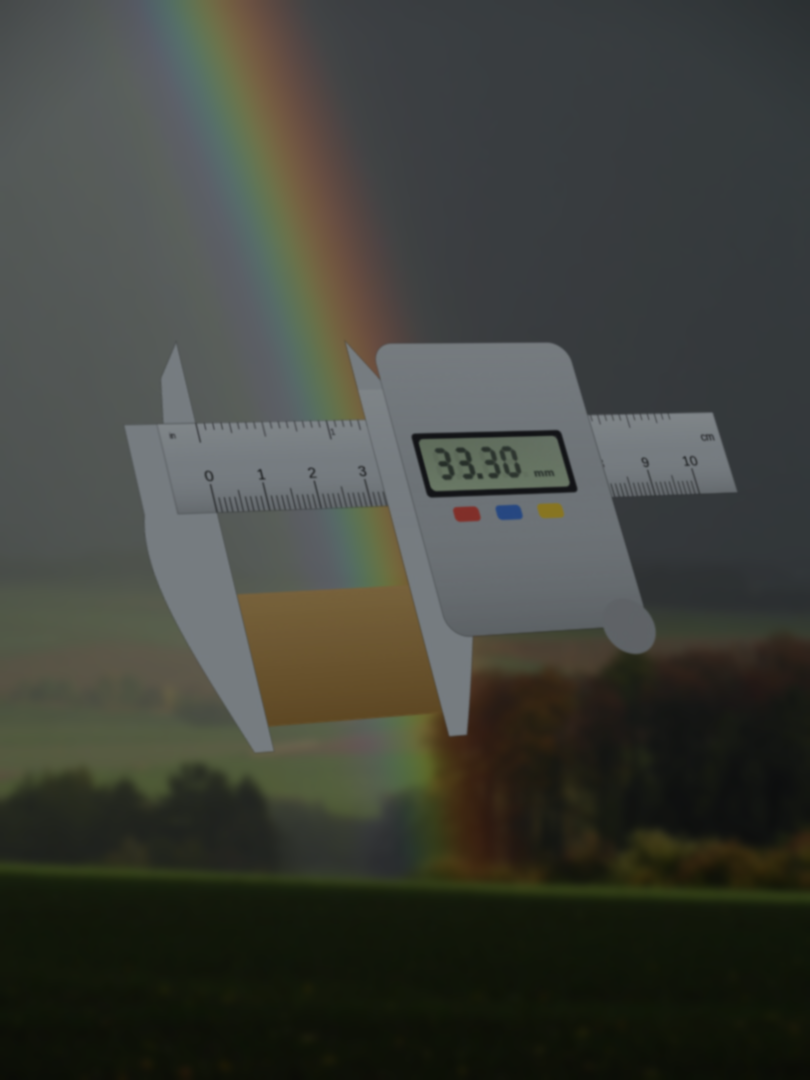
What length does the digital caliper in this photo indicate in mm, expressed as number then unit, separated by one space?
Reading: 33.30 mm
